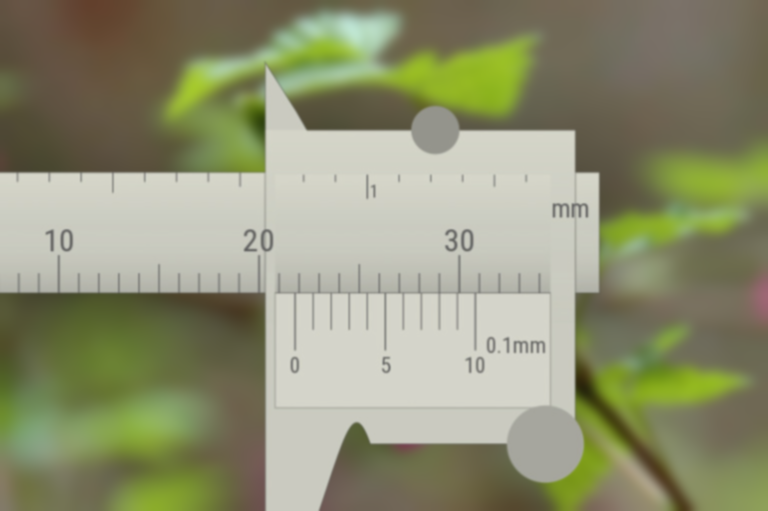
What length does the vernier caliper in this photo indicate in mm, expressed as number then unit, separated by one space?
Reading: 21.8 mm
